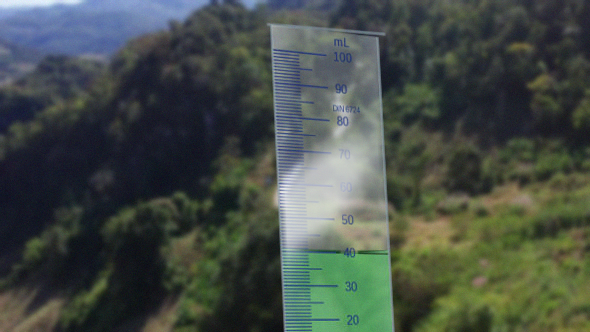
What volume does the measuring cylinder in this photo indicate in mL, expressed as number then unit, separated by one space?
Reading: 40 mL
